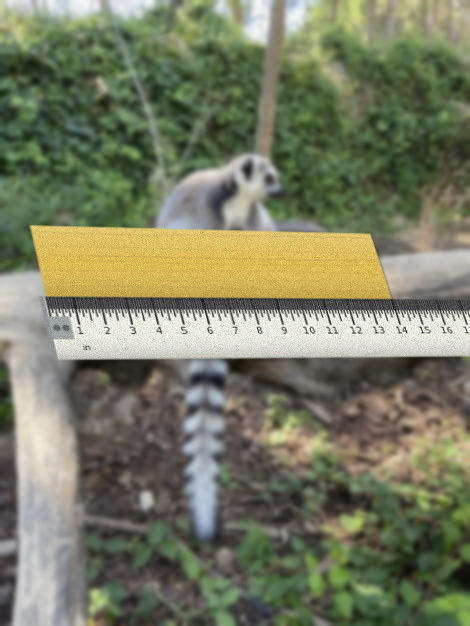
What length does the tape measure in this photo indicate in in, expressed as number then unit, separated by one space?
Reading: 14 in
